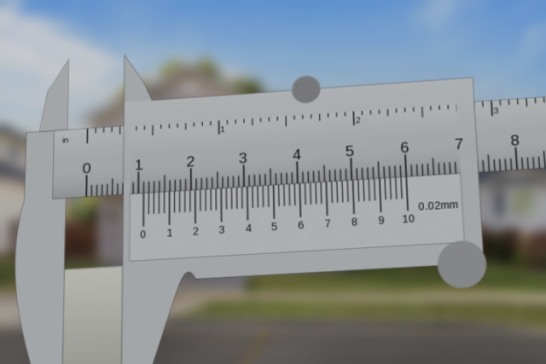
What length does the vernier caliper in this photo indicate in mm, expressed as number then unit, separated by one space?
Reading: 11.0 mm
